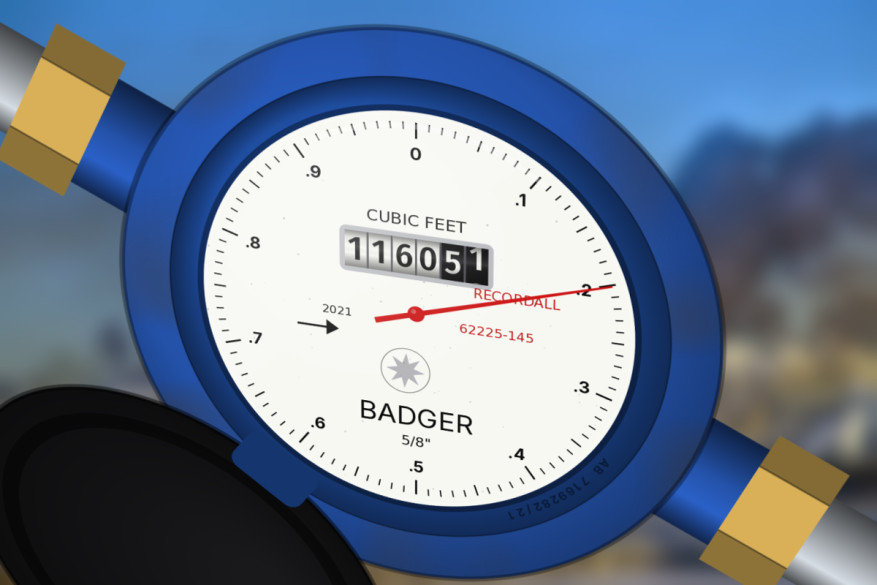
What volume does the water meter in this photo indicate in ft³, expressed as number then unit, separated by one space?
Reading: 116051.20 ft³
